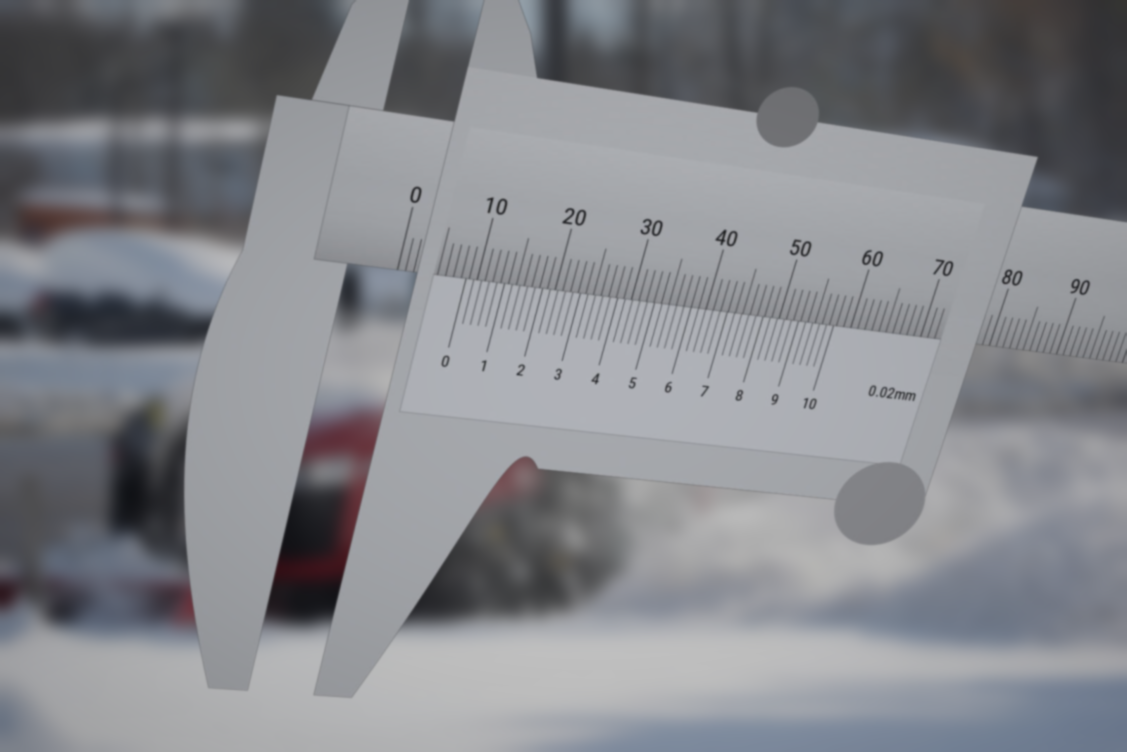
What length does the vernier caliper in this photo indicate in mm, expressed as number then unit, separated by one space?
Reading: 8.6 mm
